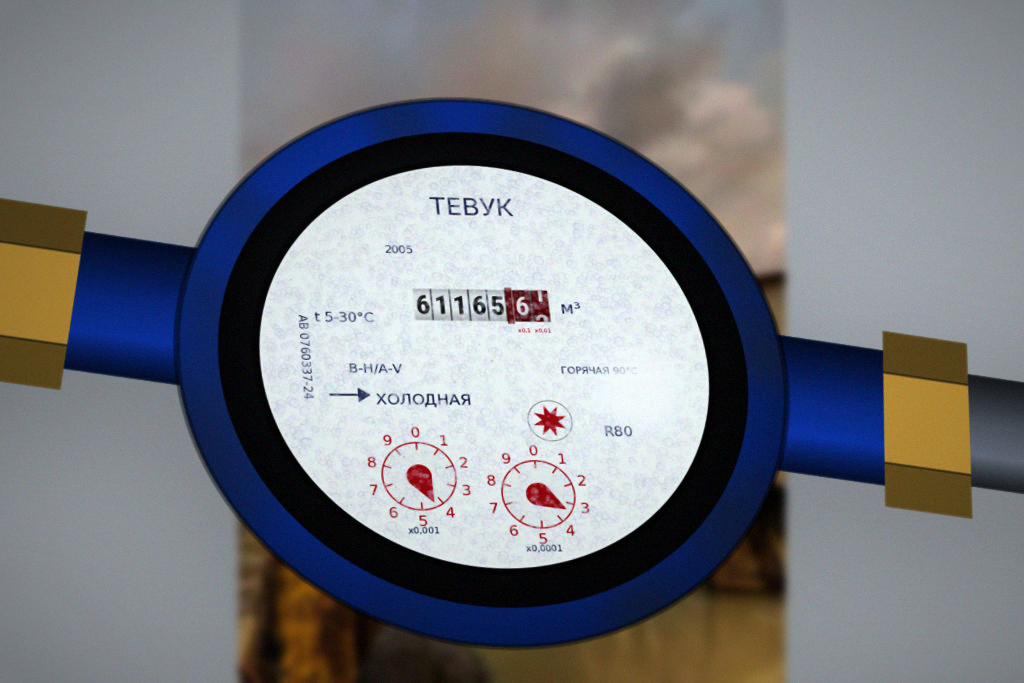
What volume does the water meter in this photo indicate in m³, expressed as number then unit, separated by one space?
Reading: 61165.6143 m³
